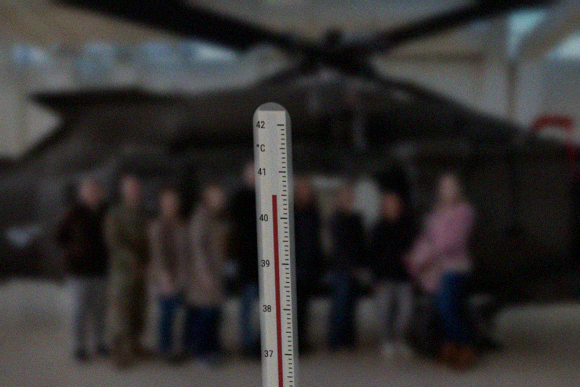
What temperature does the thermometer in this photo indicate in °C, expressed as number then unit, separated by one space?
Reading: 40.5 °C
